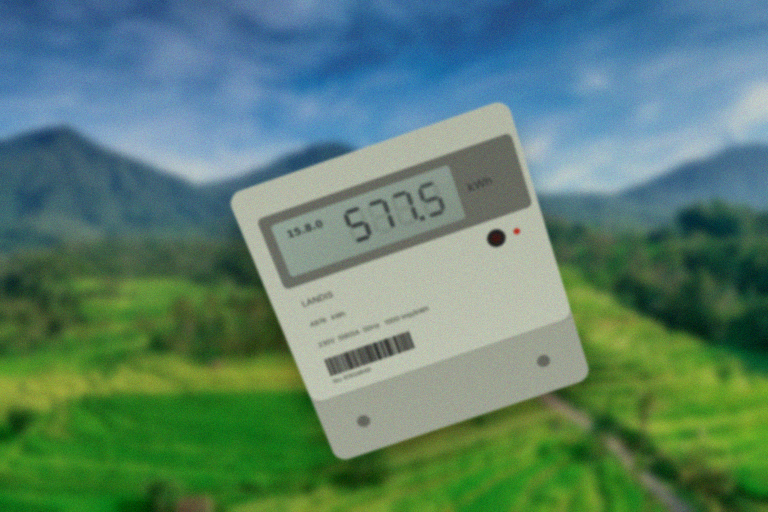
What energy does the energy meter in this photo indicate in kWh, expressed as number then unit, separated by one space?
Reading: 577.5 kWh
